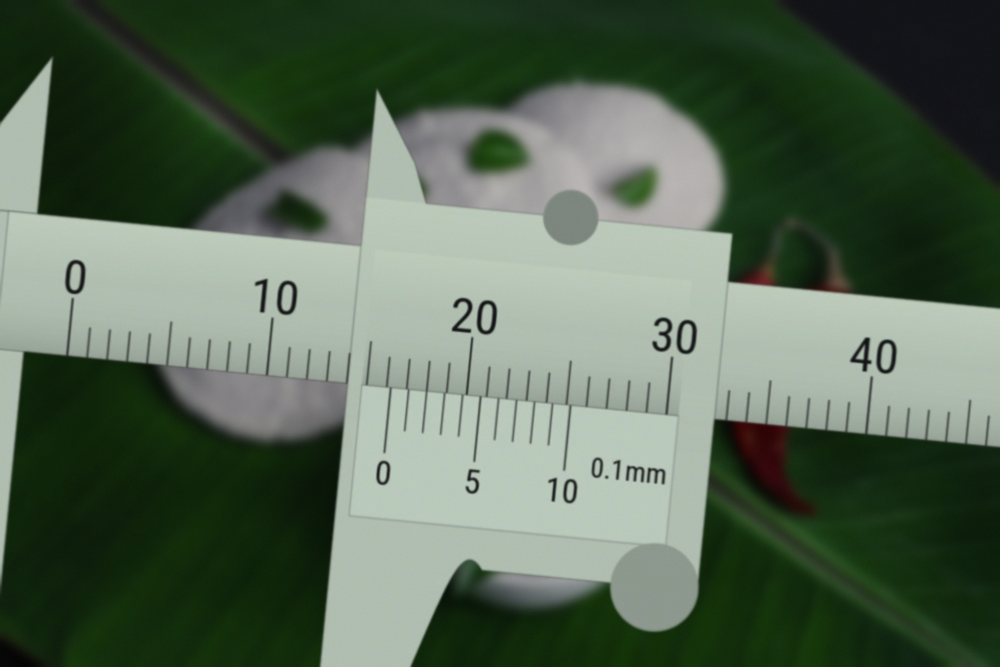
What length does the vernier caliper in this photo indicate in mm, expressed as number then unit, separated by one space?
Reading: 16.2 mm
